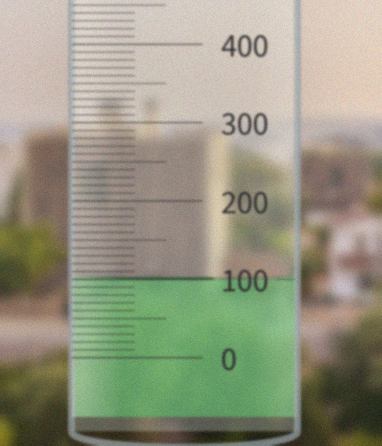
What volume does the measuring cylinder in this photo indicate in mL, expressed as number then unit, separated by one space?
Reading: 100 mL
